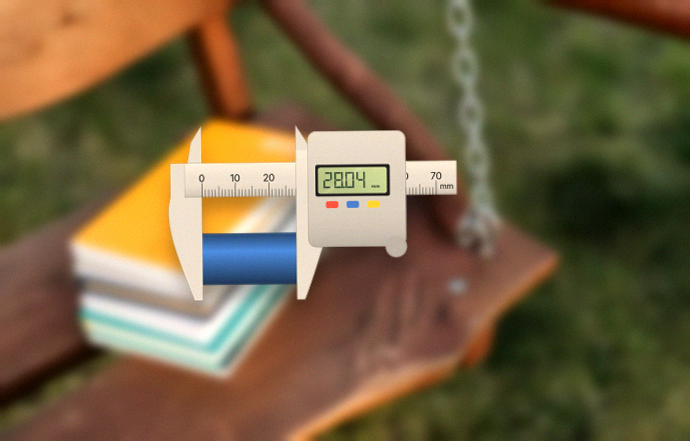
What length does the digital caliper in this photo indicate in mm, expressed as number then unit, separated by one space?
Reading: 28.04 mm
